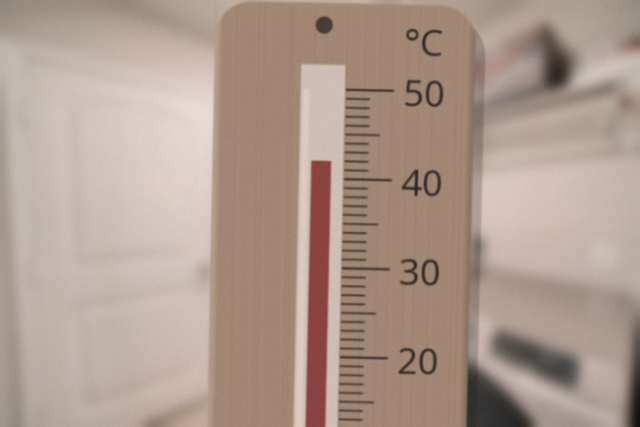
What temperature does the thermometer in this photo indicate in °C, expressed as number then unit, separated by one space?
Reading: 42 °C
